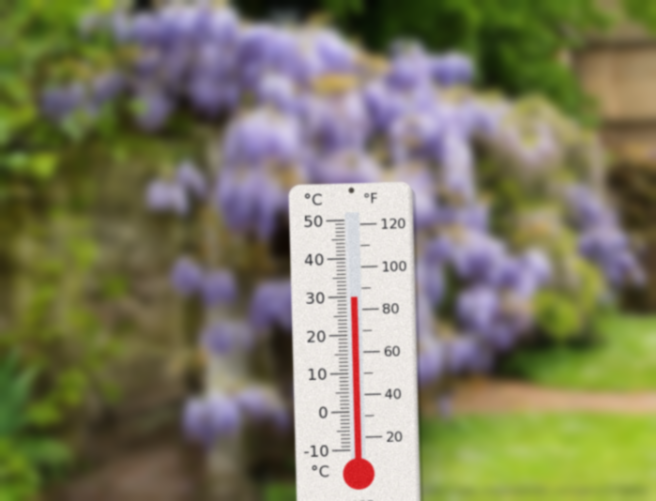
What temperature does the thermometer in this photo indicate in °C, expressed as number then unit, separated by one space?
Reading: 30 °C
